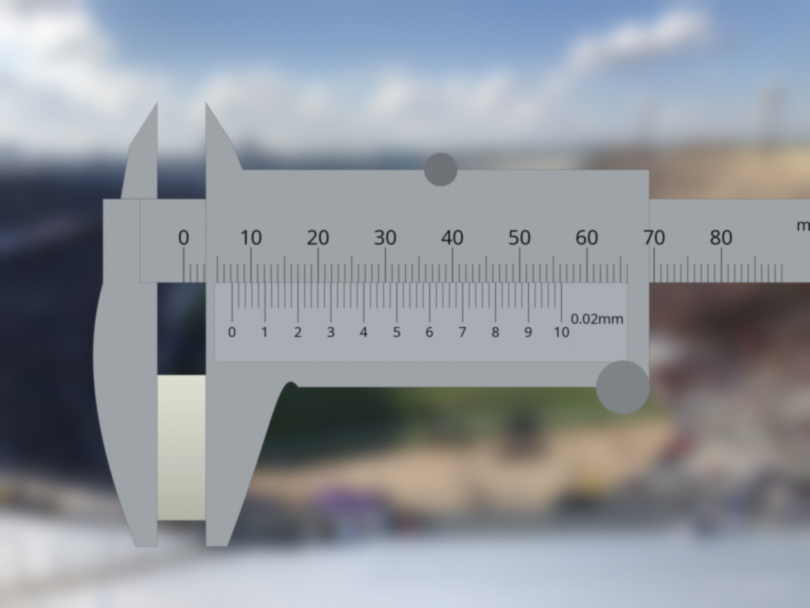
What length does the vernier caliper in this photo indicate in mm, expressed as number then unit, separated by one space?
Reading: 7.2 mm
